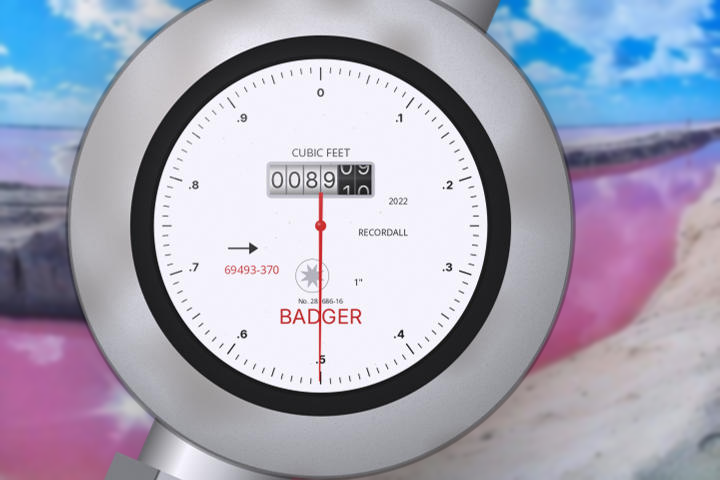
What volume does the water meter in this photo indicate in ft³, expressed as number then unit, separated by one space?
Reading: 8909.50 ft³
